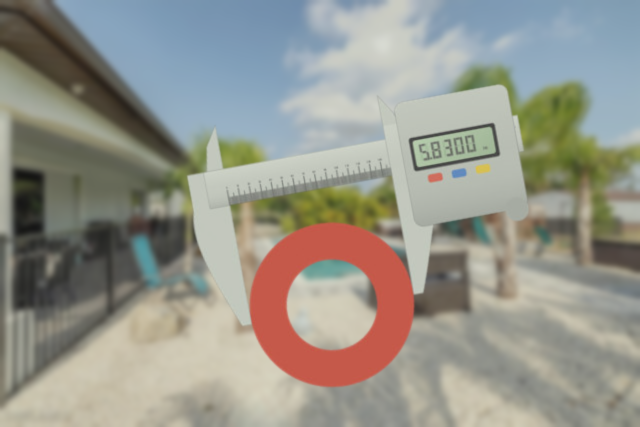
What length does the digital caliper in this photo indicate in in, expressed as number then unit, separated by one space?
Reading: 5.8300 in
